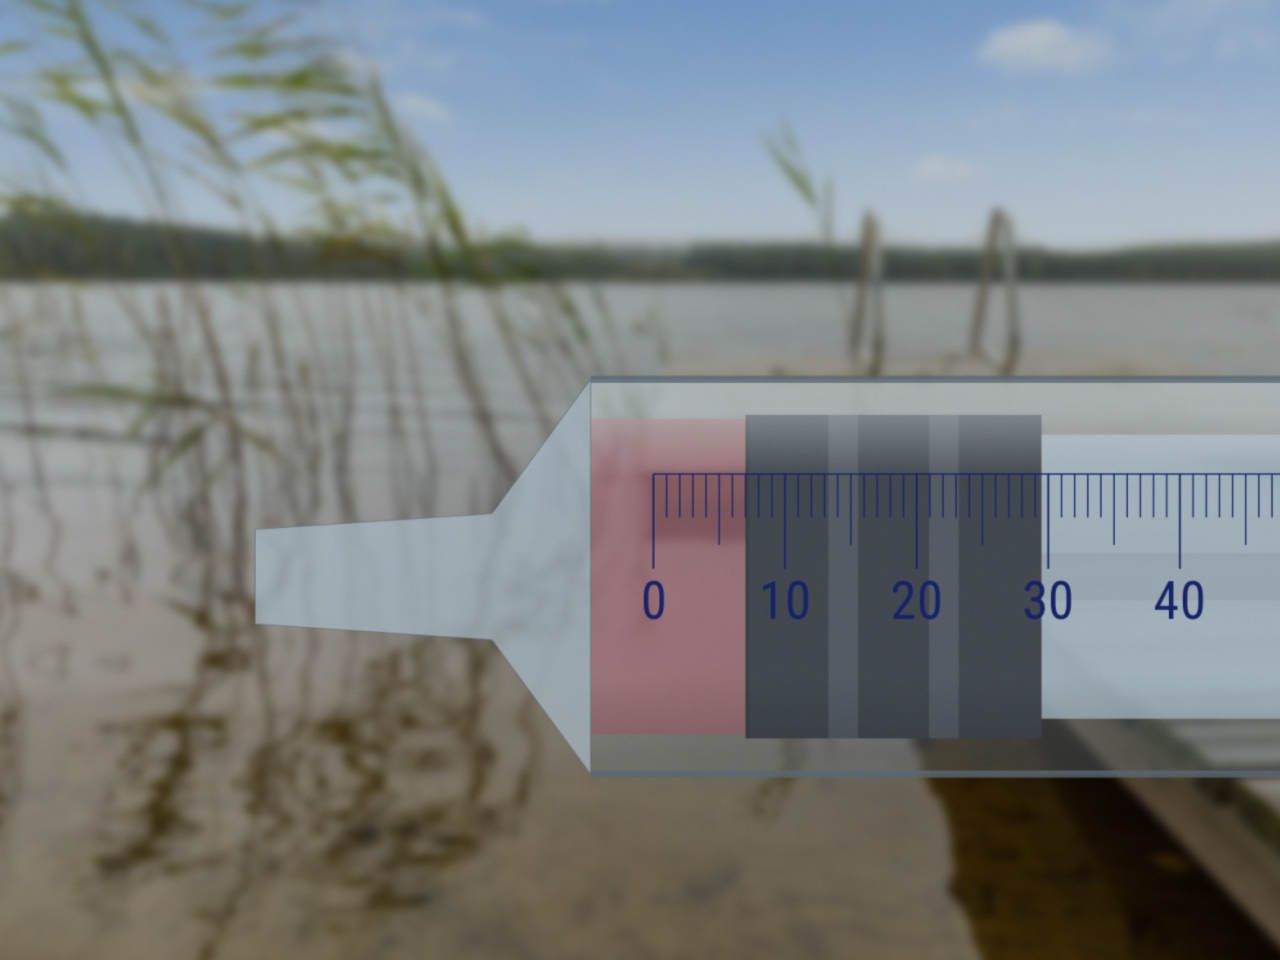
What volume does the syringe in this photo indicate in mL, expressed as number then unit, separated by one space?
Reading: 7 mL
